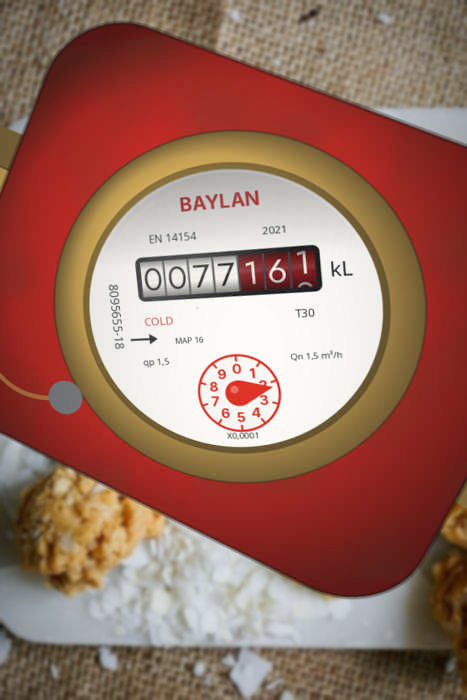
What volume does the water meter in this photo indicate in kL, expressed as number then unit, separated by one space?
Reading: 77.1612 kL
